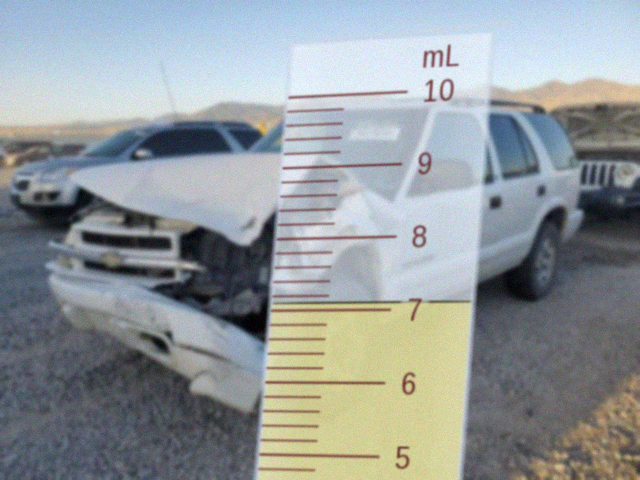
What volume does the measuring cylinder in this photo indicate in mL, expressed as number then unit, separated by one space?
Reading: 7.1 mL
